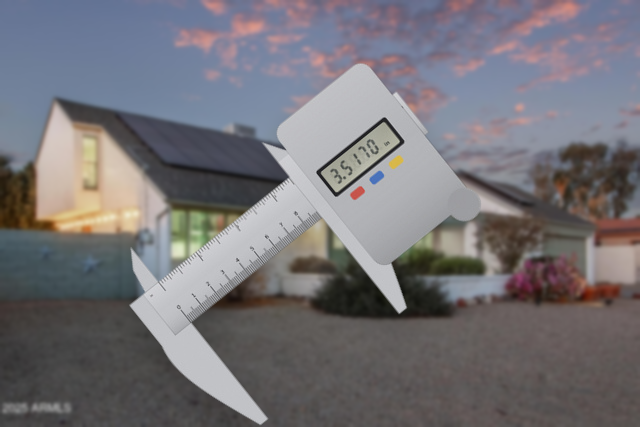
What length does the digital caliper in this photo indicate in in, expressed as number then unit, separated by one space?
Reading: 3.5170 in
